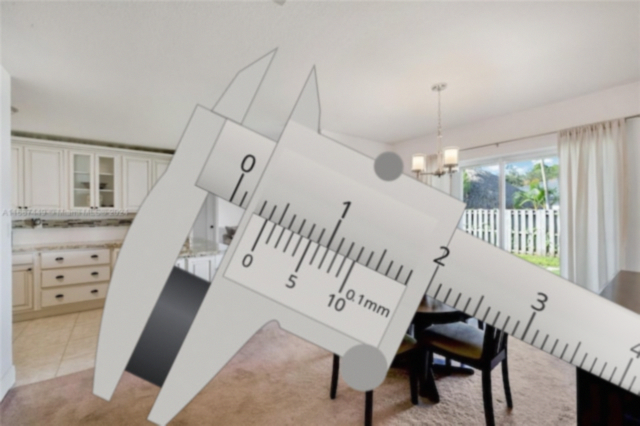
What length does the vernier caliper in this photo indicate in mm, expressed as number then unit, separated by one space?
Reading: 3.8 mm
